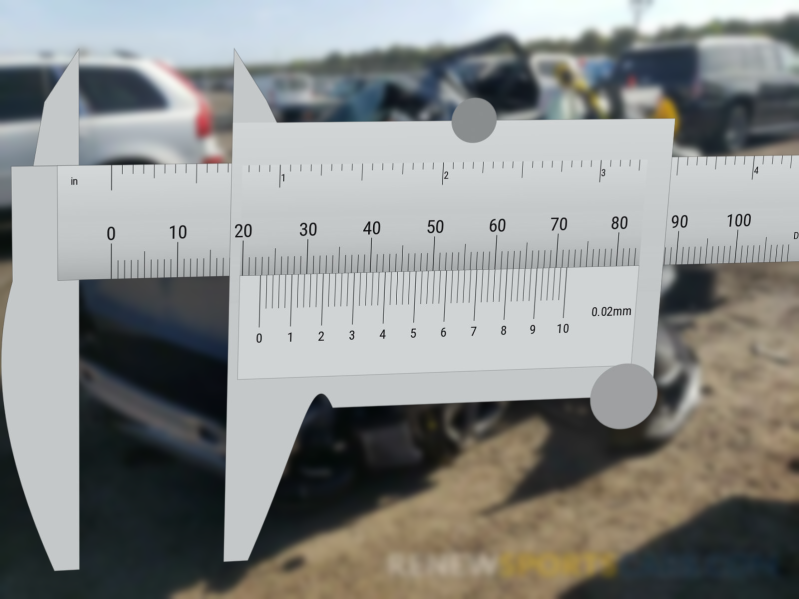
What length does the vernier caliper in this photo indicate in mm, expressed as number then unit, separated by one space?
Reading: 22.8 mm
